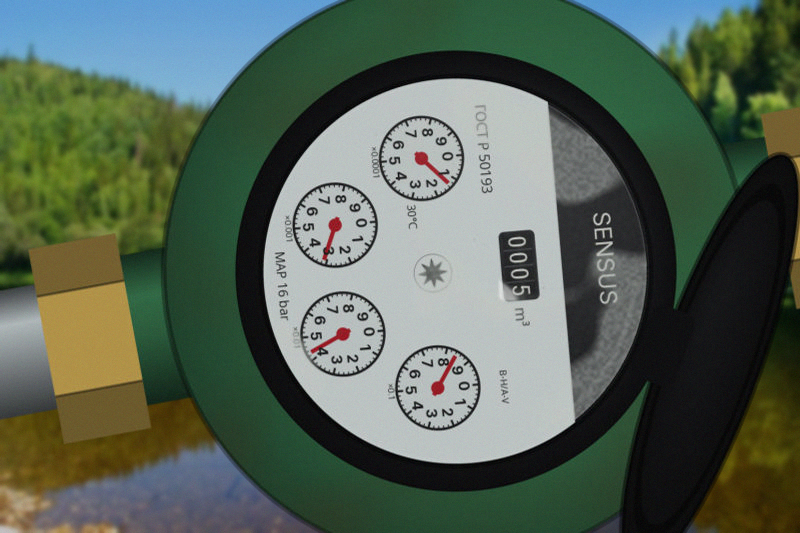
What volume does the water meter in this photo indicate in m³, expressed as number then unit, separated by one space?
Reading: 5.8431 m³
